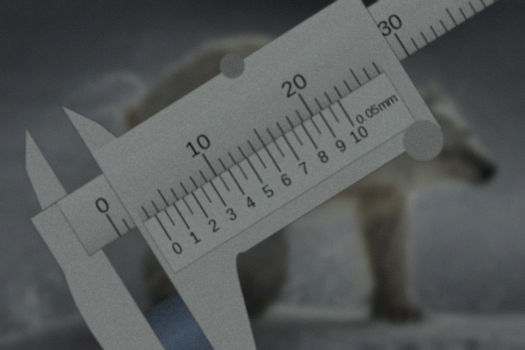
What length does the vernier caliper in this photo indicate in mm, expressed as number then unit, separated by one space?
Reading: 3.6 mm
